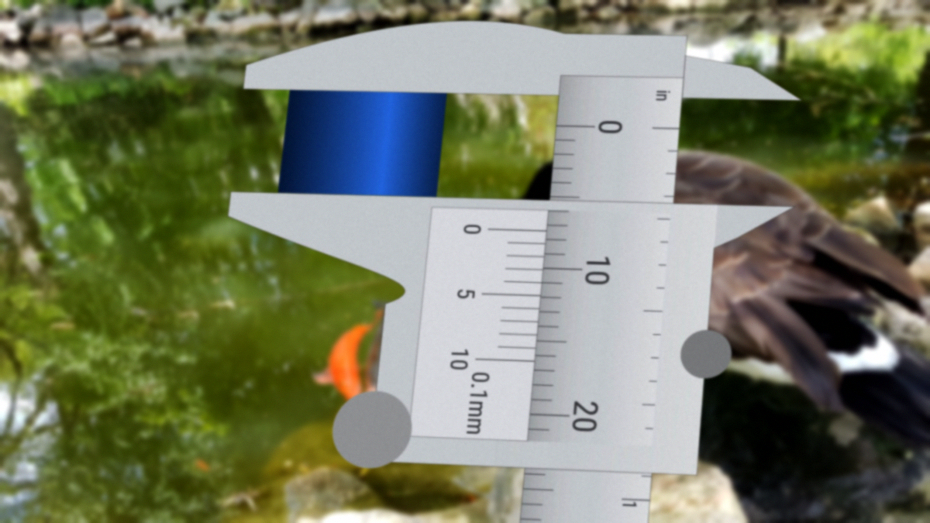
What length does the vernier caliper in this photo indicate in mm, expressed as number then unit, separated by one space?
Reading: 7.4 mm
